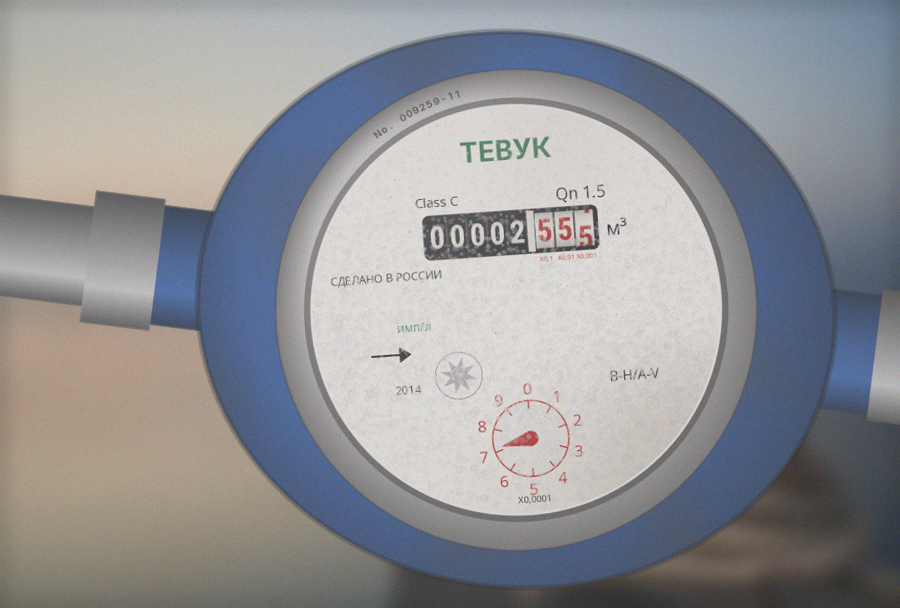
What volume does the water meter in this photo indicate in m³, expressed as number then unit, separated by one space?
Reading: 2.5547 m³
